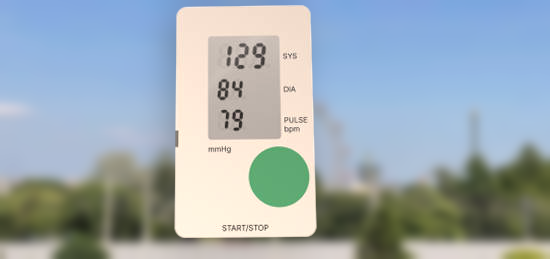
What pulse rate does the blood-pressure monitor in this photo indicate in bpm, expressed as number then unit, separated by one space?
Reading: 79 bpm
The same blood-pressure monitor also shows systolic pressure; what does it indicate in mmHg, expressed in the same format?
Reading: 129 mmHg
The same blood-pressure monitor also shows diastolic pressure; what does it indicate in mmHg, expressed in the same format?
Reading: 84 mmHg
